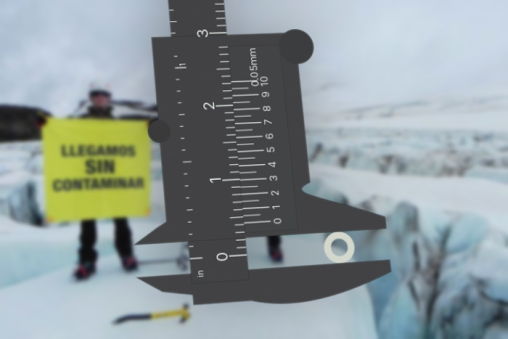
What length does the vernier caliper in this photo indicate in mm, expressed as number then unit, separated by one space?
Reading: 4.2 mm
